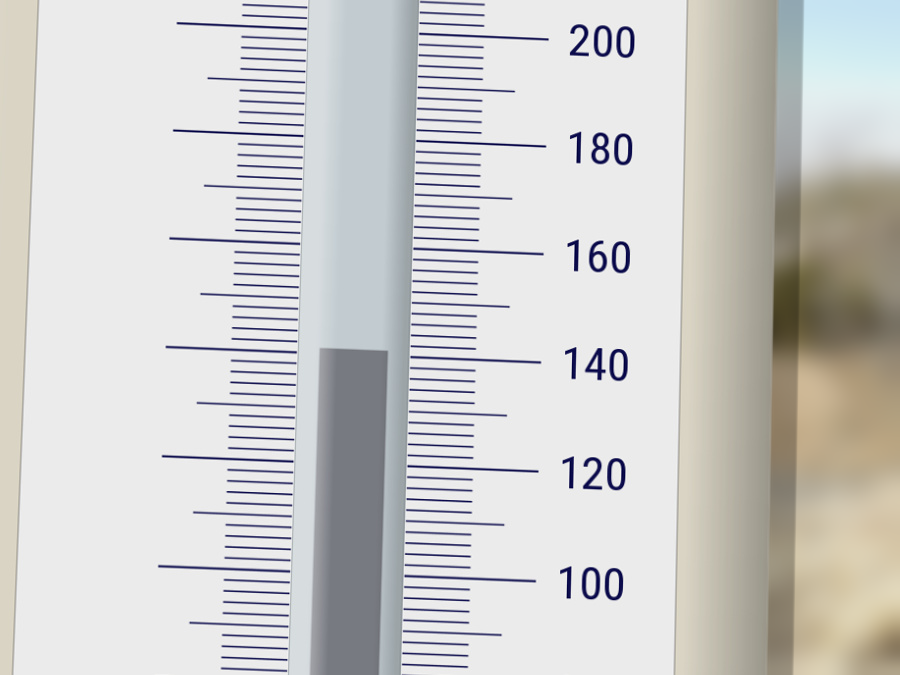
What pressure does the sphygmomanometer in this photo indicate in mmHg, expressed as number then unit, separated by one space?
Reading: 141 mmHg
